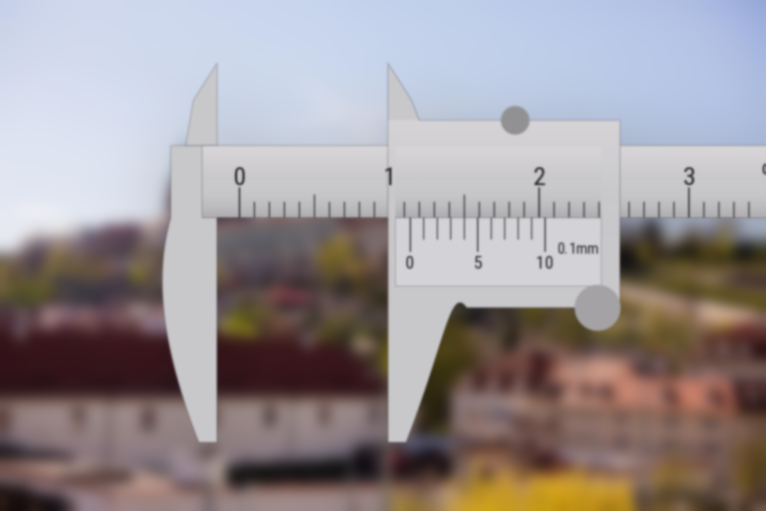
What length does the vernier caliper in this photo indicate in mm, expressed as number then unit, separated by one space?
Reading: 11.4 mm
